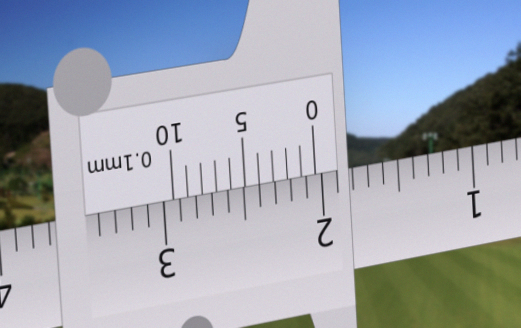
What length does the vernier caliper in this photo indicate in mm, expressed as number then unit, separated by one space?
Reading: 20.4 mm
